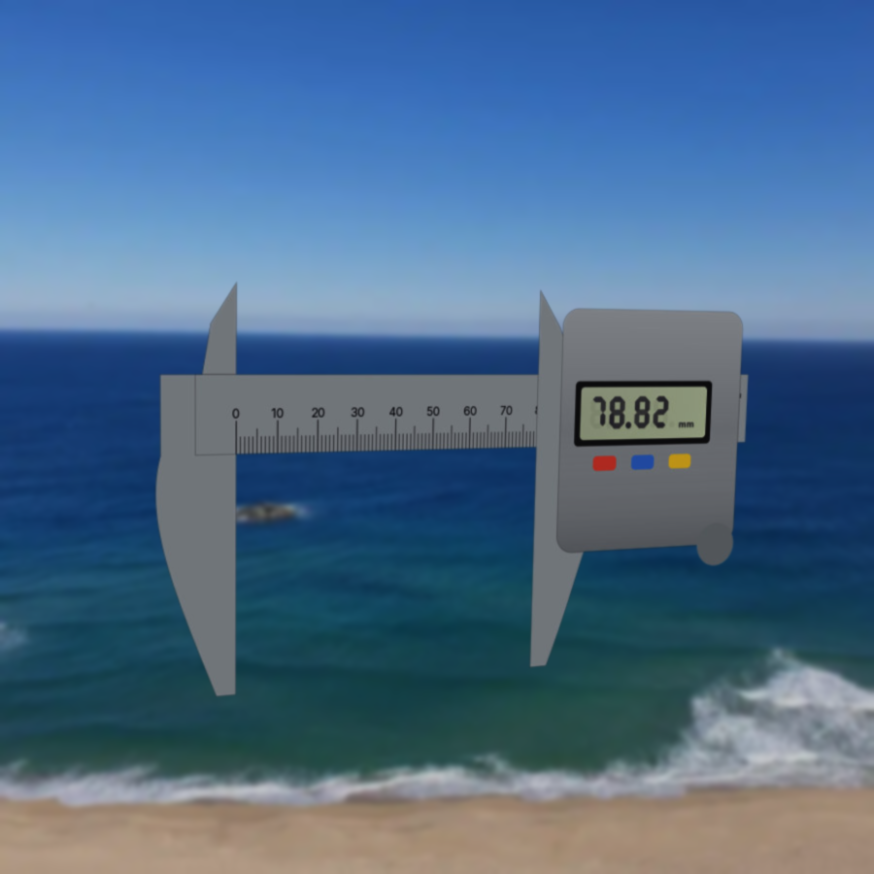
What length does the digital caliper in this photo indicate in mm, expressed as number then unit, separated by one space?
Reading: 78.82 mm
